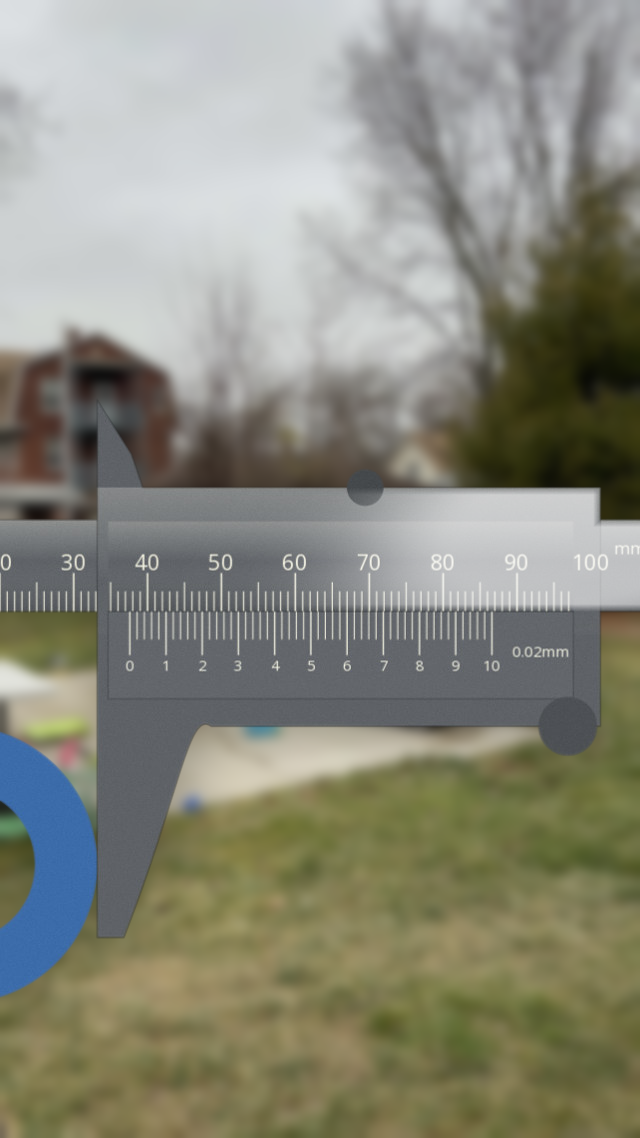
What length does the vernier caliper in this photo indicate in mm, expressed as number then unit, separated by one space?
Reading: 37.6 mm
